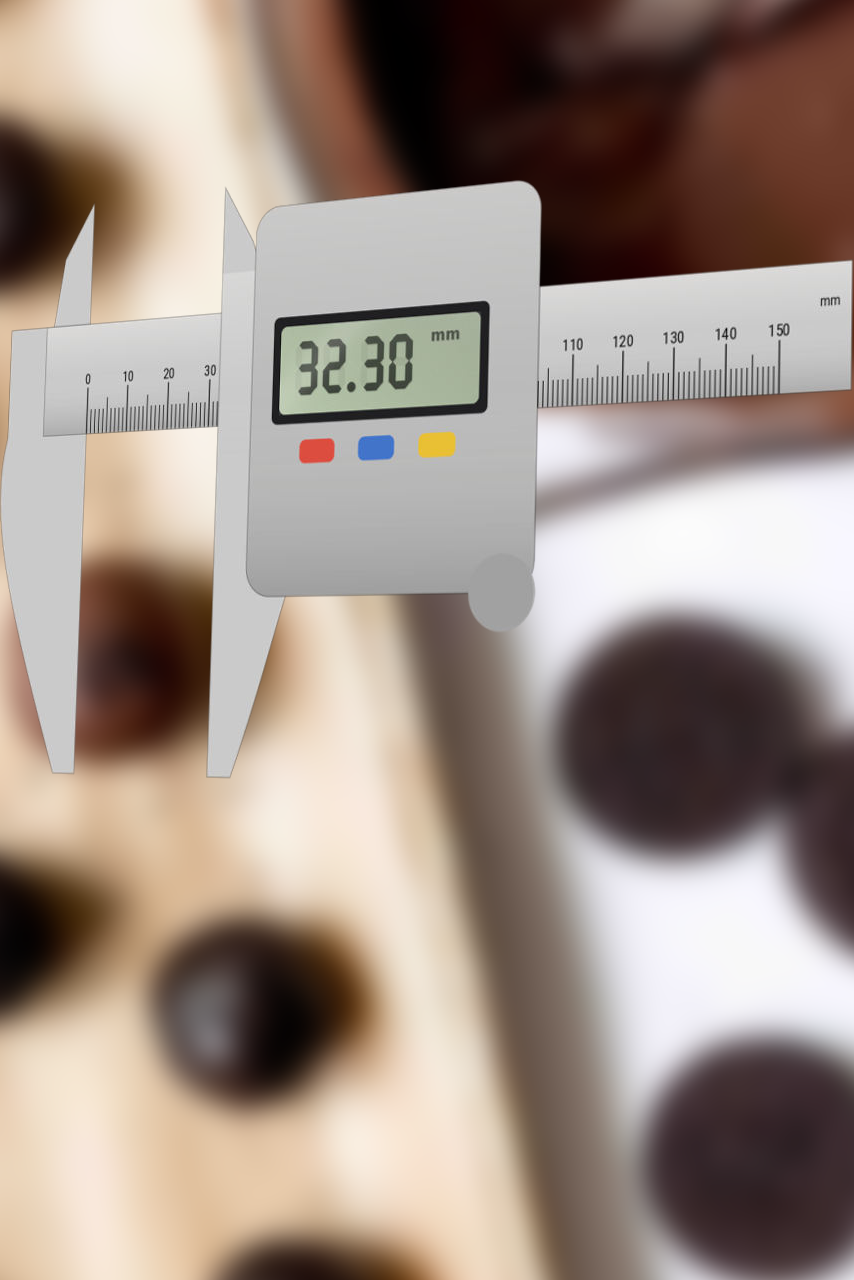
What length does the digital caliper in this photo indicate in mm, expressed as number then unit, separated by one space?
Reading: 32.30 mm
